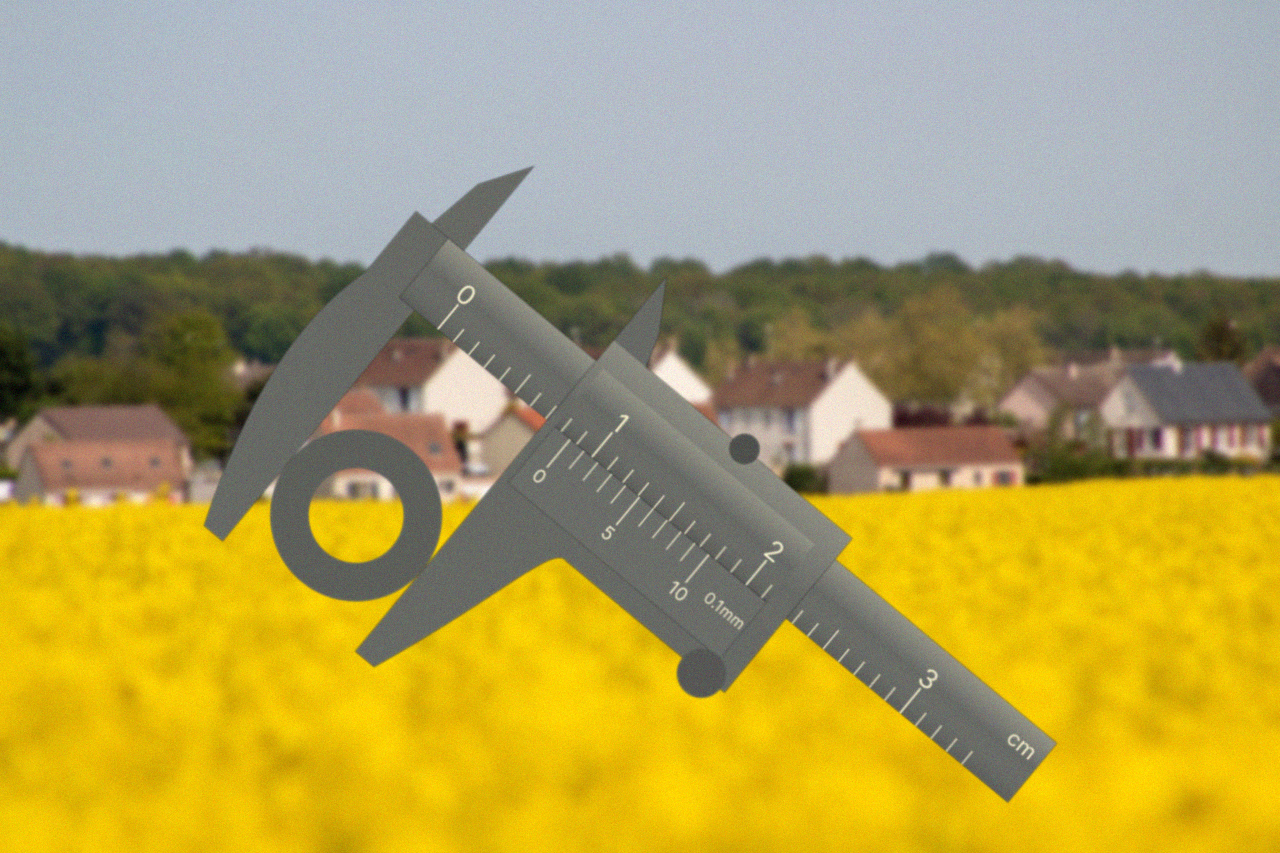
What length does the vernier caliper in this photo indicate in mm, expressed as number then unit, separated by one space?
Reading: 8.6 mm
